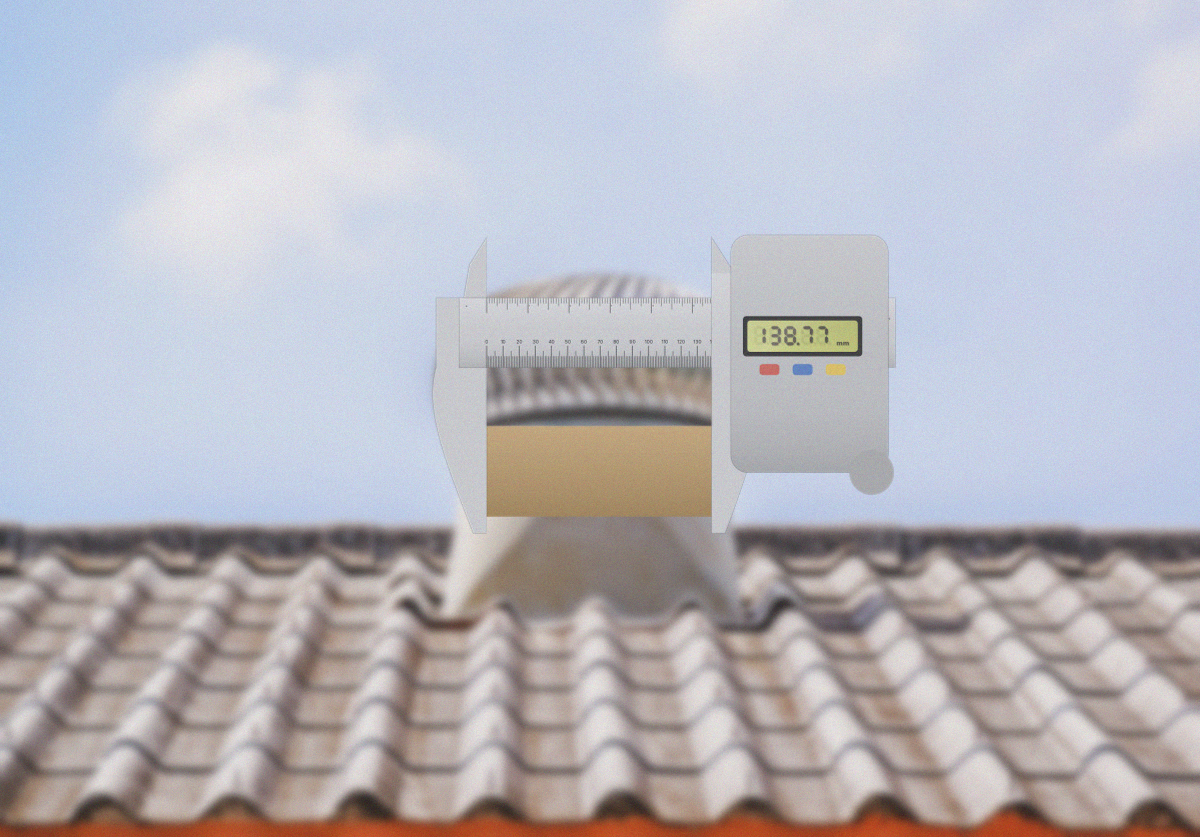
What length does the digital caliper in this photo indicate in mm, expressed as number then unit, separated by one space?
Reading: 138.77 mm
